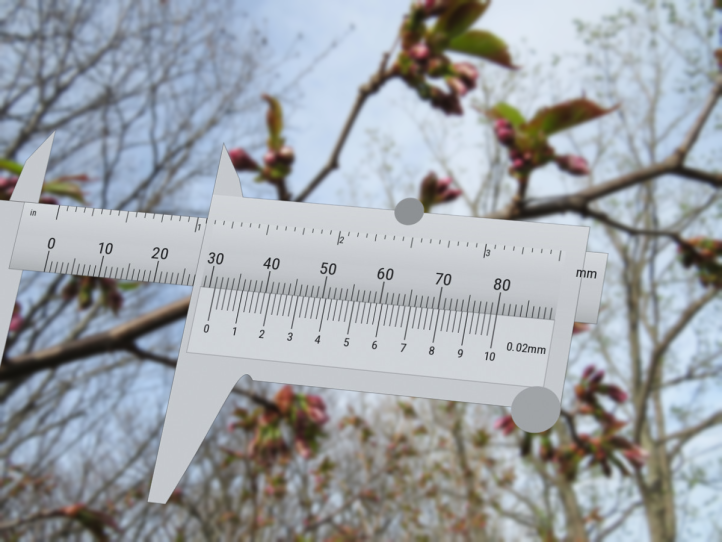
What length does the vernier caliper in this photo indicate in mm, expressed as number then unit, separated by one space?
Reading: 31.0 mm
